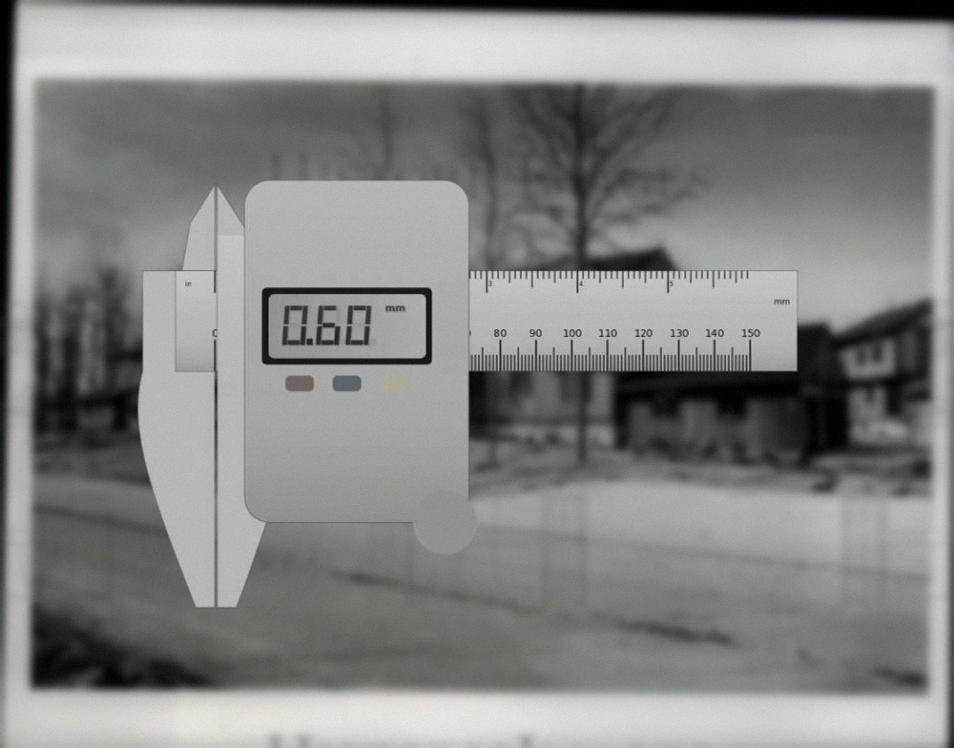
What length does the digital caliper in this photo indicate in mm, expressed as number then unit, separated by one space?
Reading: 0.60 mm
